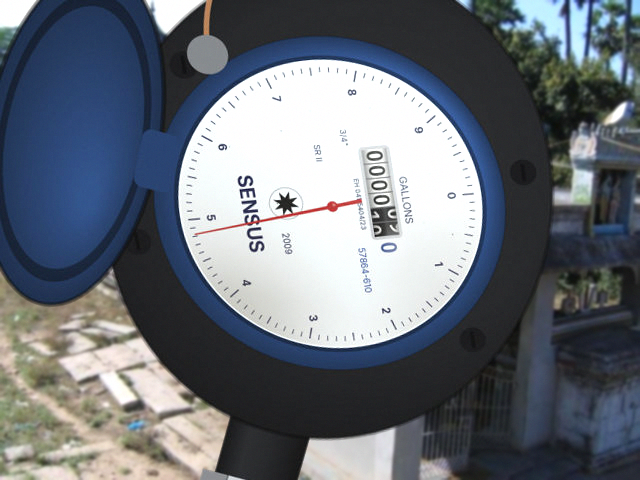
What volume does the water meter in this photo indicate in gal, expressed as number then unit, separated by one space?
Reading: 94.8 gal
